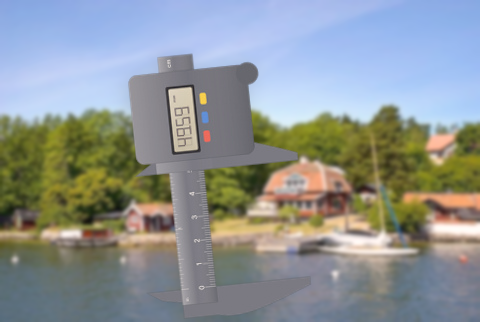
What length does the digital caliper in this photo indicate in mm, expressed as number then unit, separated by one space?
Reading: 49.59 mm
